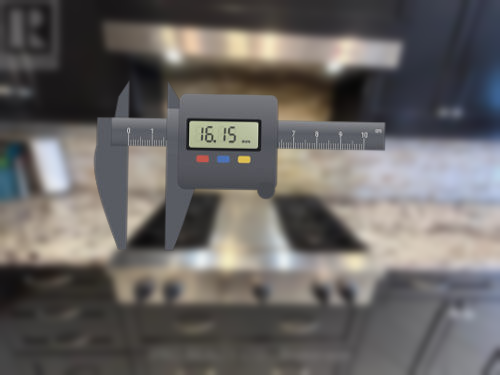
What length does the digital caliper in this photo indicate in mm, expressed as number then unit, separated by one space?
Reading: 16.15 mm
